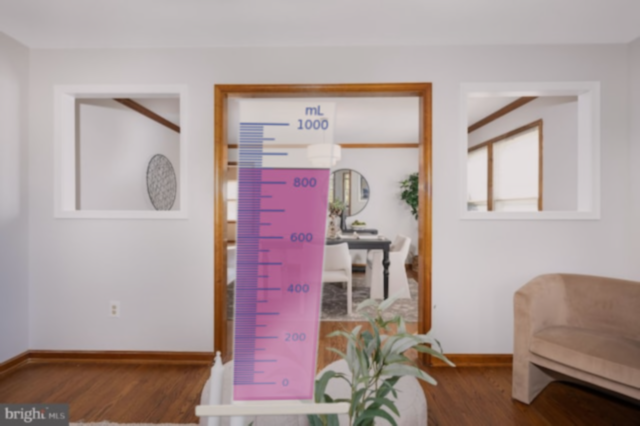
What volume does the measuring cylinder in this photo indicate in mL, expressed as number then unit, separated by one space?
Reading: 850 mL
